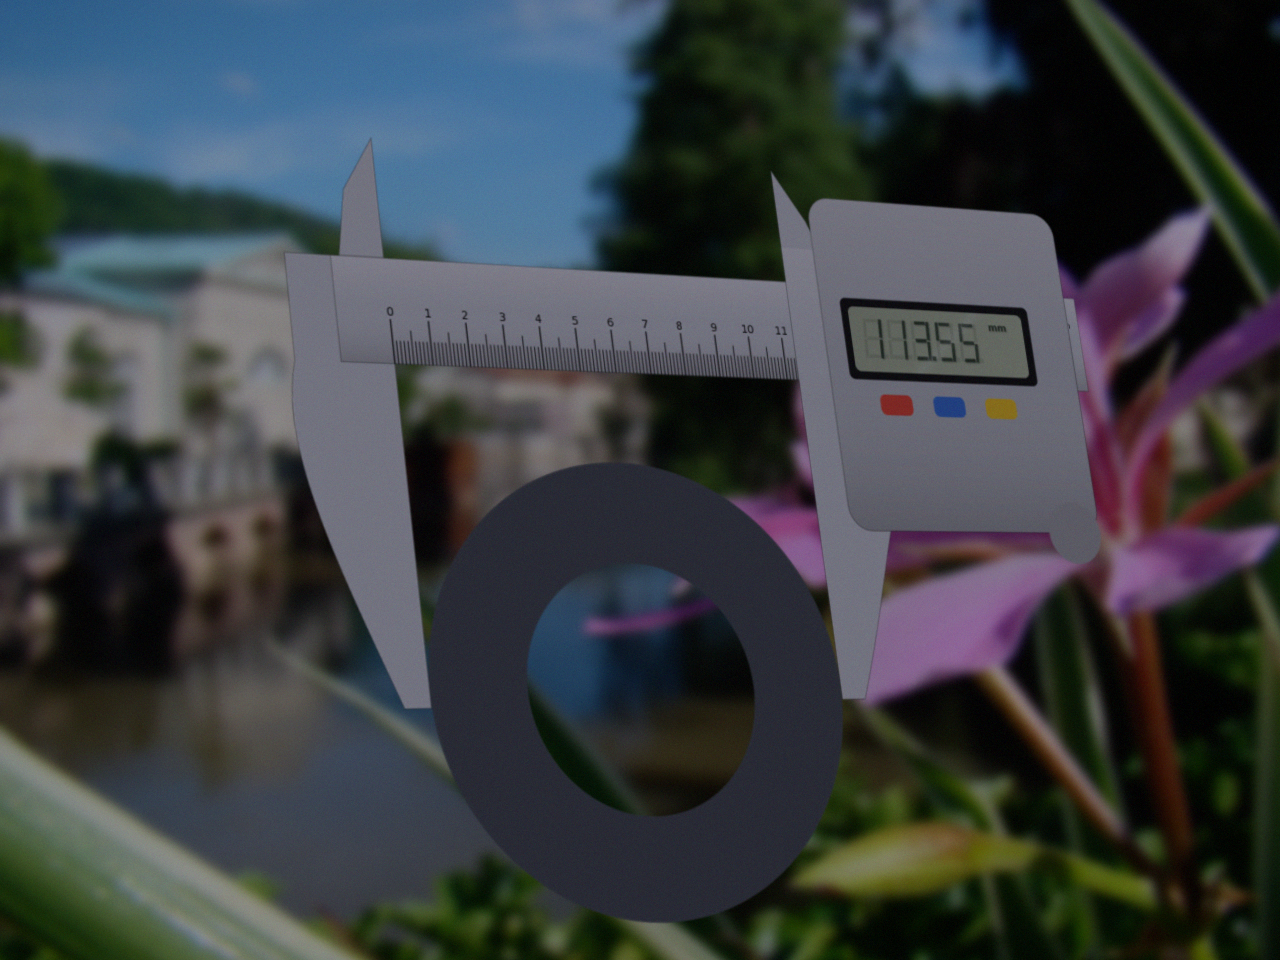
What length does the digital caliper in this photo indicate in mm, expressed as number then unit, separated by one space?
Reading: 113.55 mm
